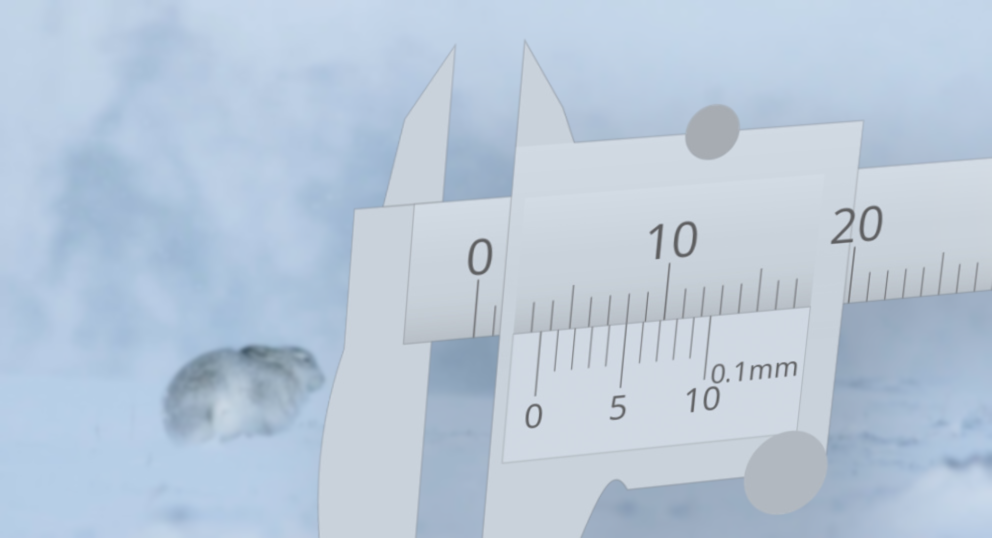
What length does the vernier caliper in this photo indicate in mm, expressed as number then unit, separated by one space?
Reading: 3.5 mm
